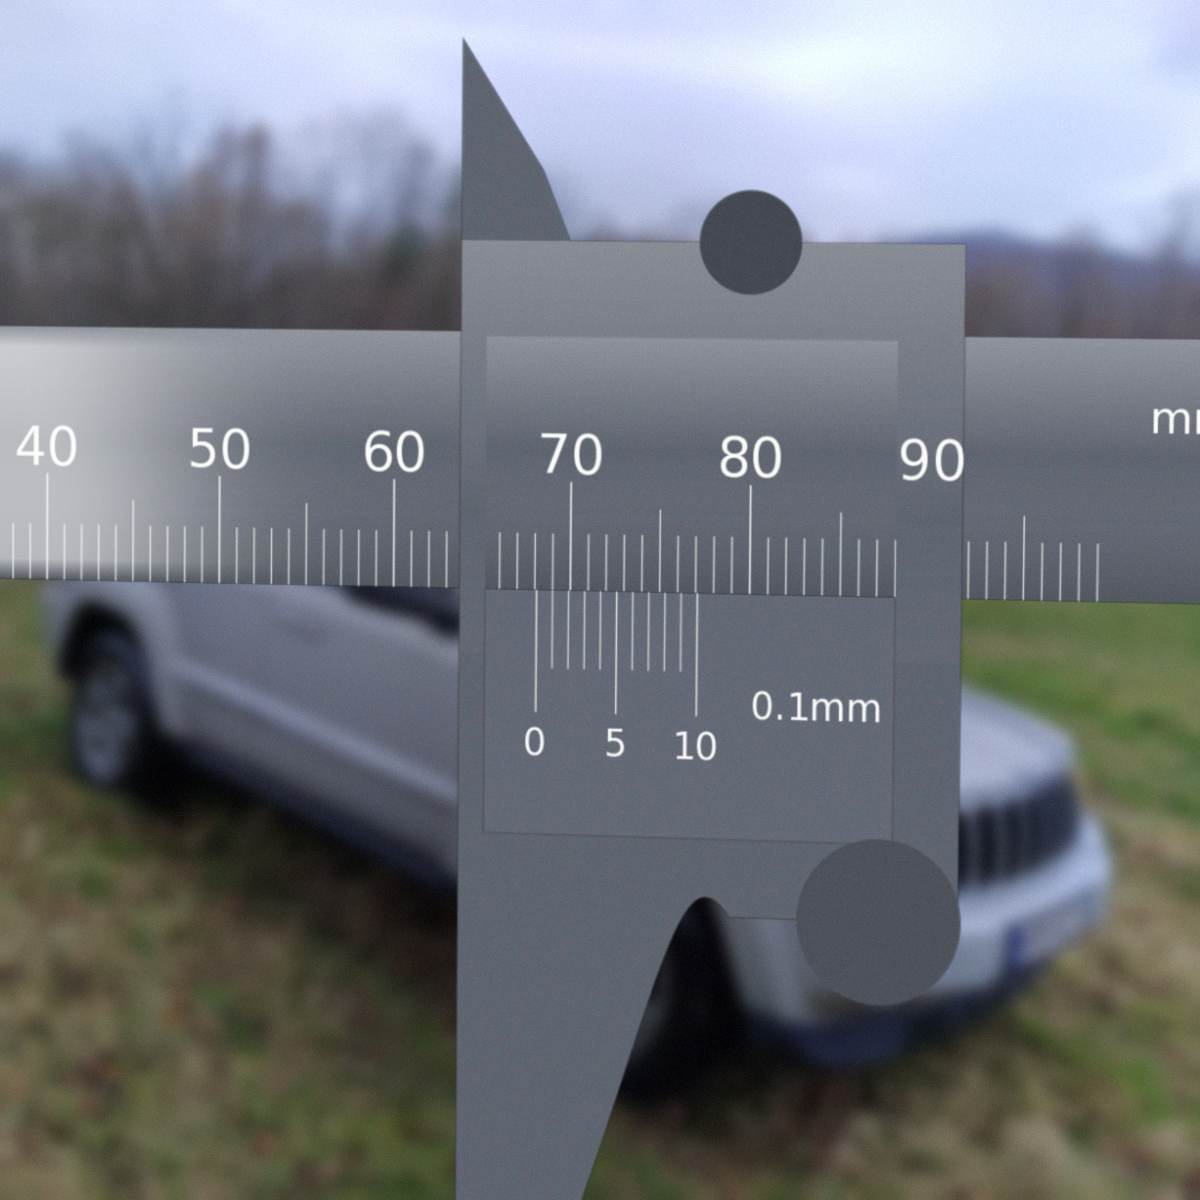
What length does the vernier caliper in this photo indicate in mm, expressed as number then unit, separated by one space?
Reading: 68.1 mm
